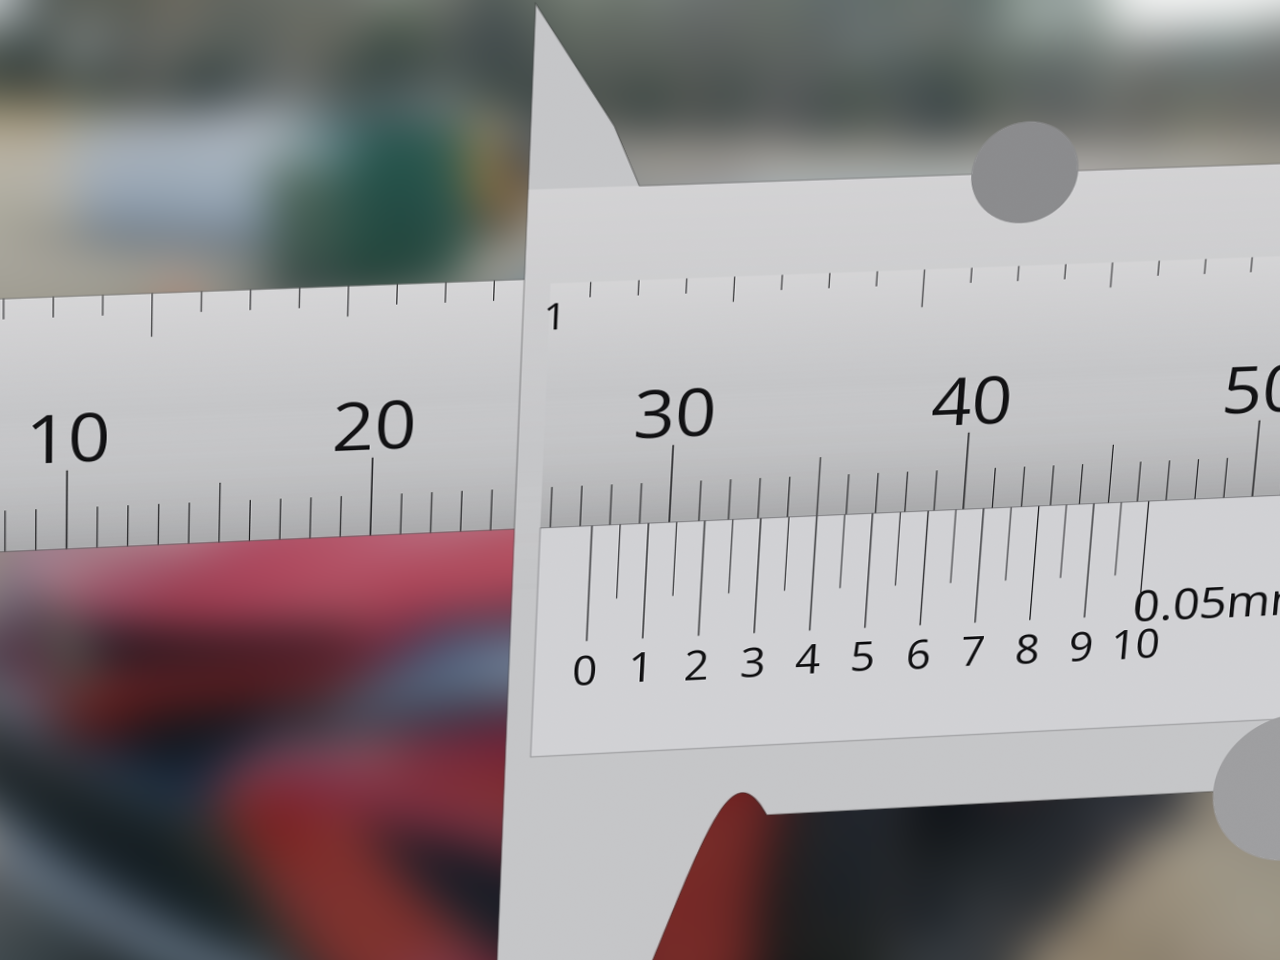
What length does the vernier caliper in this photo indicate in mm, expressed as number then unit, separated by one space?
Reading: 27.40 mm
